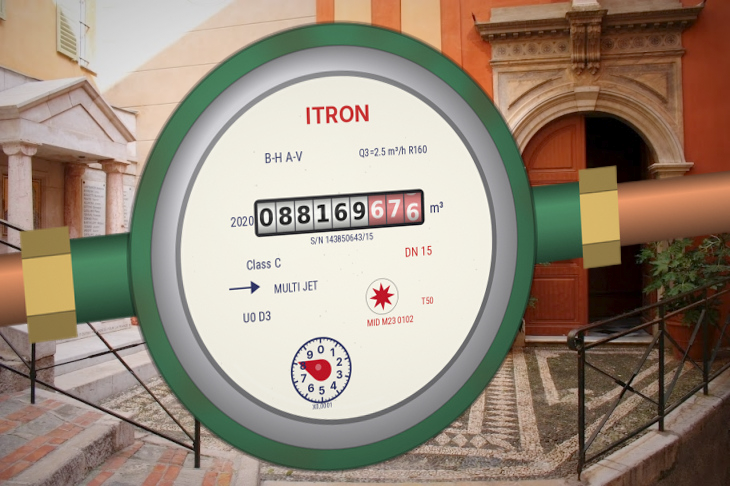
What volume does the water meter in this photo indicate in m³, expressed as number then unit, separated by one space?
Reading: 88169.6758 m³
